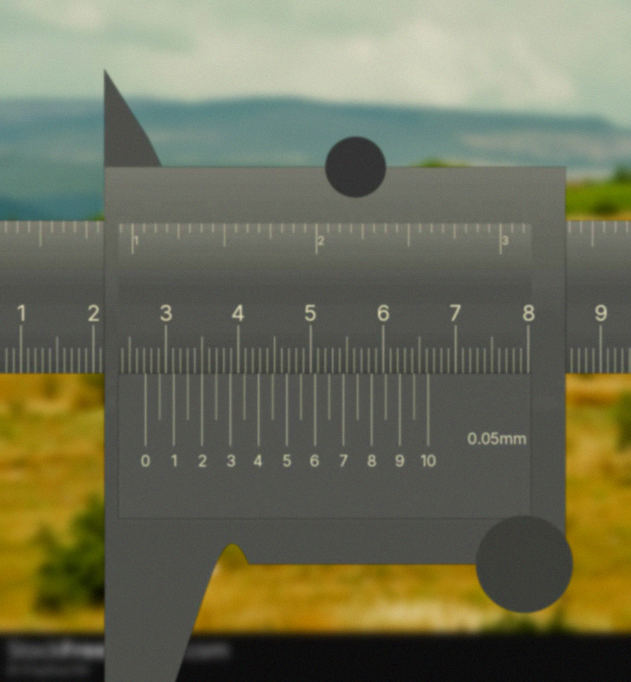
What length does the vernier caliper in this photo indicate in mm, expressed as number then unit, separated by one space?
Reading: 27.2 mm
